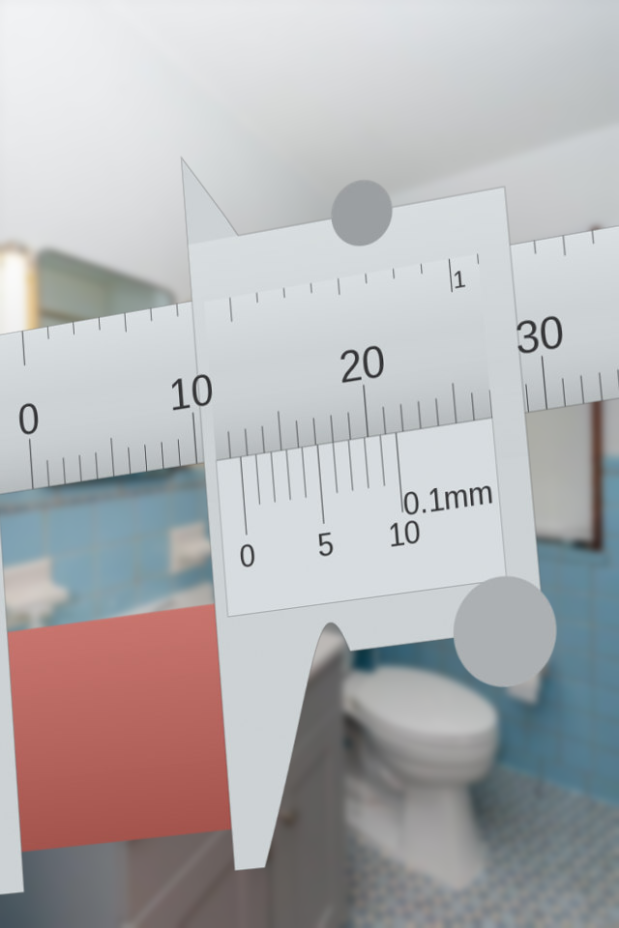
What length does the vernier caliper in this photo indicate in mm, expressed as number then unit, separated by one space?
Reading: 12.6 mm
